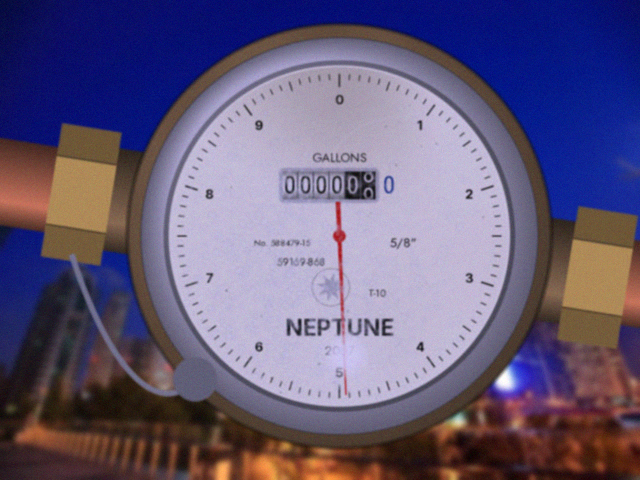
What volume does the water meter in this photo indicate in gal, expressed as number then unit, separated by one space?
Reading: 84.9 gal
